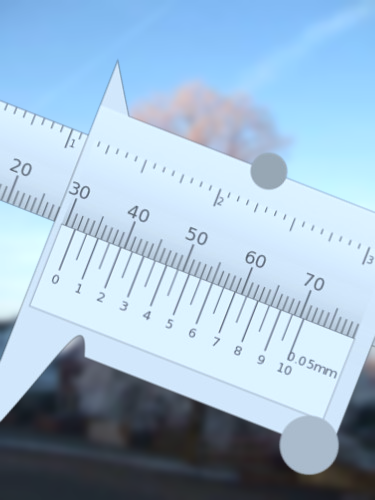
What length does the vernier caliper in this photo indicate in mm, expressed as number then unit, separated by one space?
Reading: 31.6 mm
